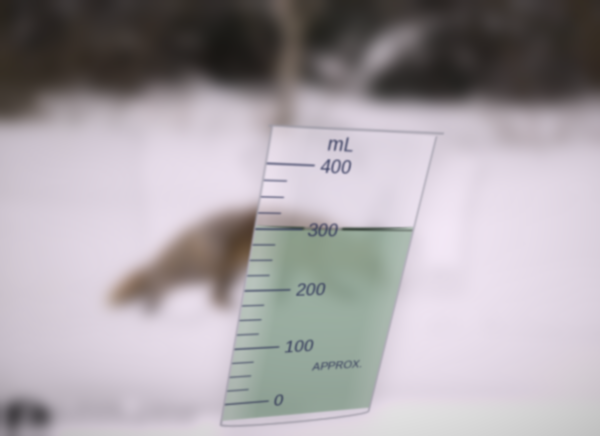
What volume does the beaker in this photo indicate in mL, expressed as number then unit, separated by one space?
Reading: 300 mL
